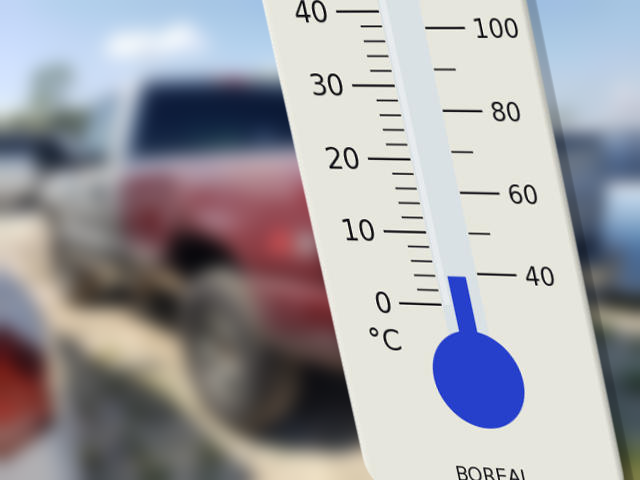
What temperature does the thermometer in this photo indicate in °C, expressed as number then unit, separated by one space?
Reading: 4 °C
